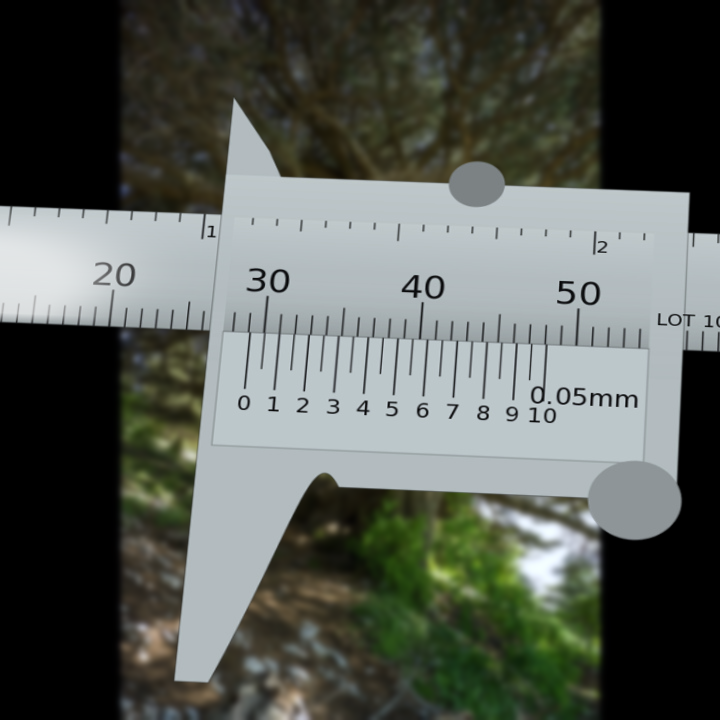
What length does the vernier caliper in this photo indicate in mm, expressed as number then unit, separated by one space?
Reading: 29.1 mm
